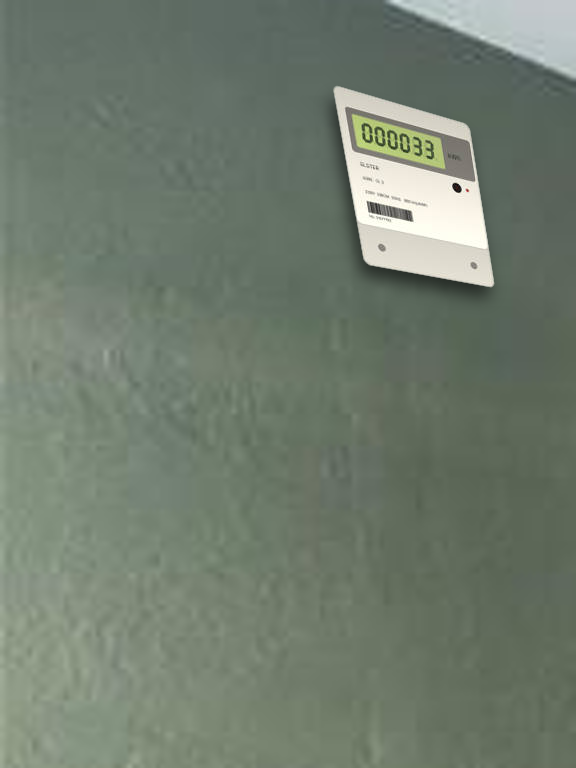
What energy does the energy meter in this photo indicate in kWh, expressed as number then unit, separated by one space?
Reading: 33 kWh
